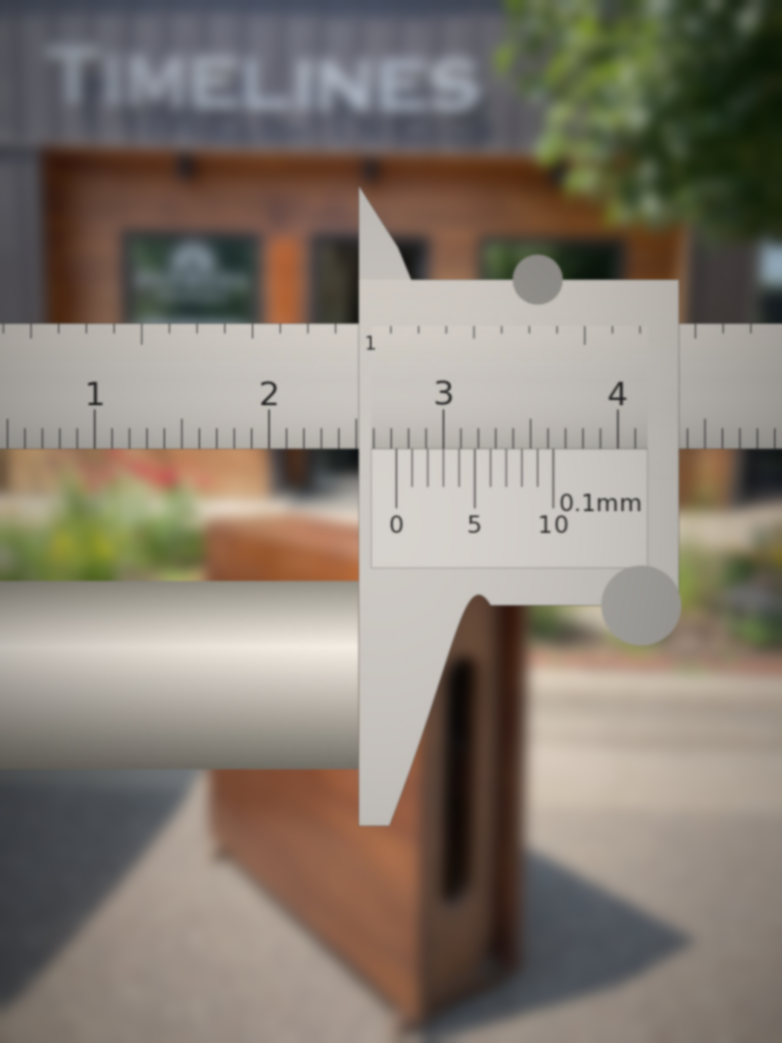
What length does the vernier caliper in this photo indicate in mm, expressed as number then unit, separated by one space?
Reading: 27.3 mm
